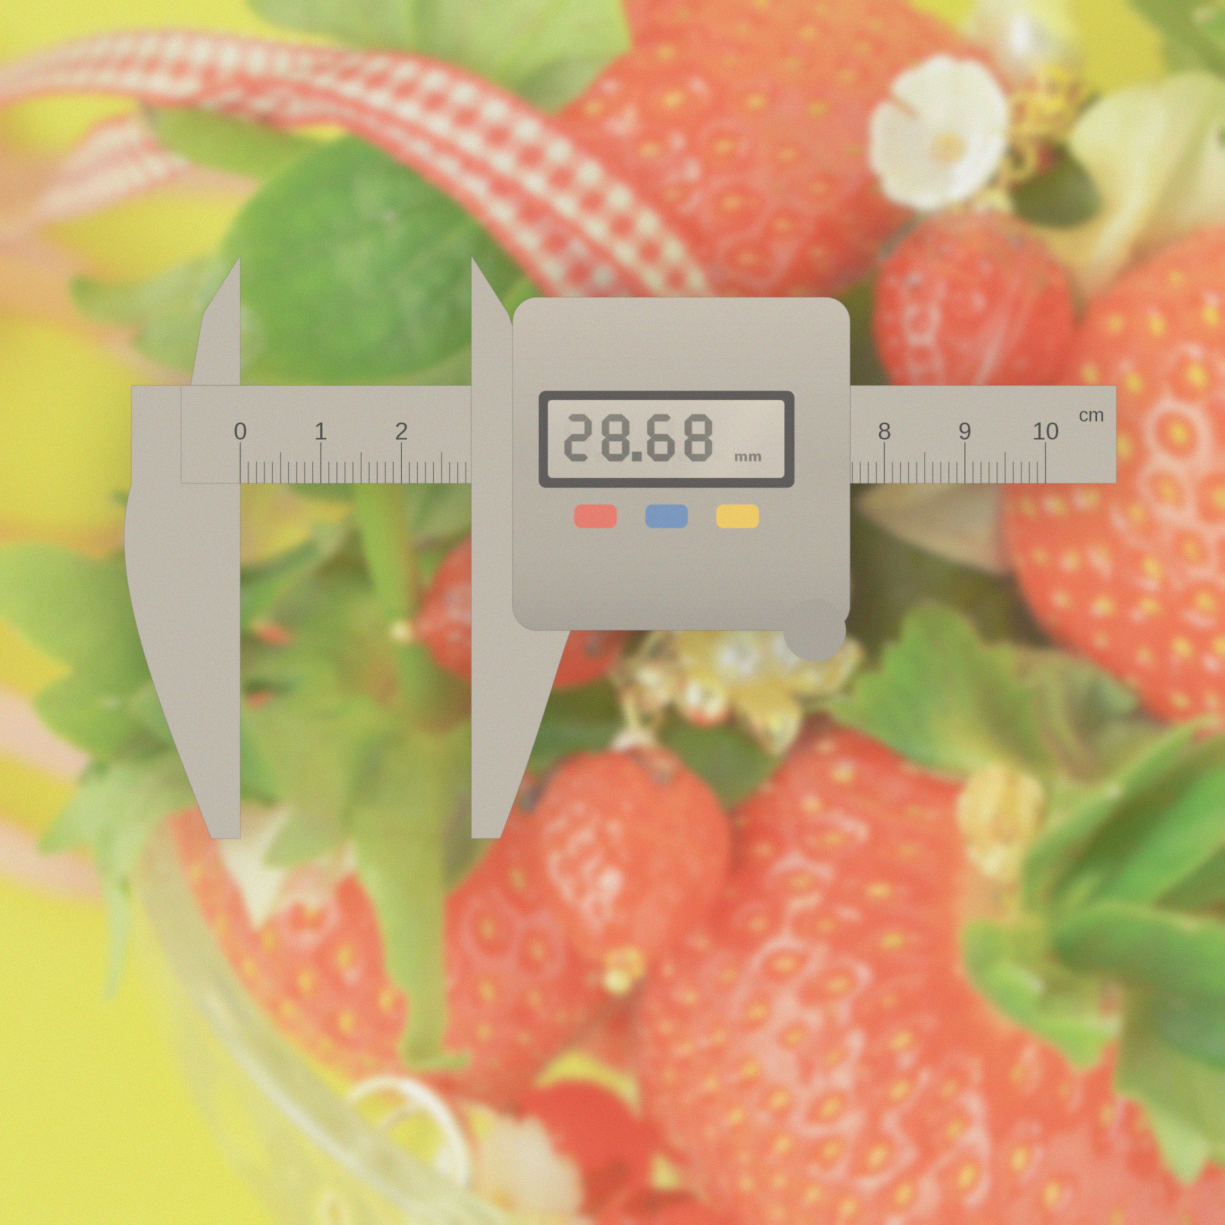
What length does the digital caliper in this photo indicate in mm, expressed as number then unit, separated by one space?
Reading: 28.68 mm
